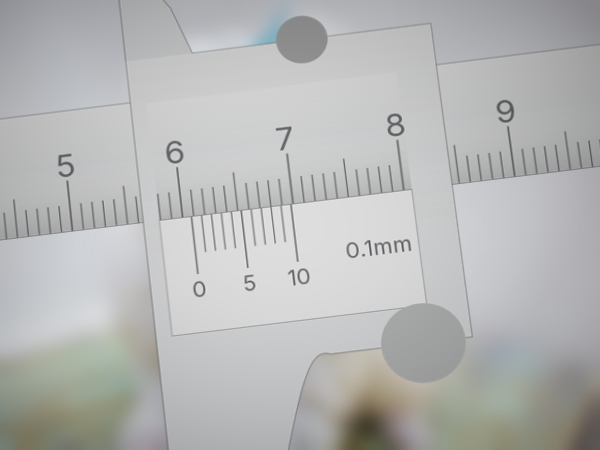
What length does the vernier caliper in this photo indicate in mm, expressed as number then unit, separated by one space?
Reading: 60.8 mm
